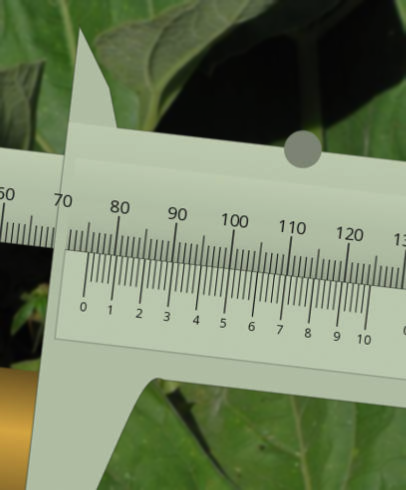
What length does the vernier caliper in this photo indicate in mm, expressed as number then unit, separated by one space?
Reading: 75.5 mm
